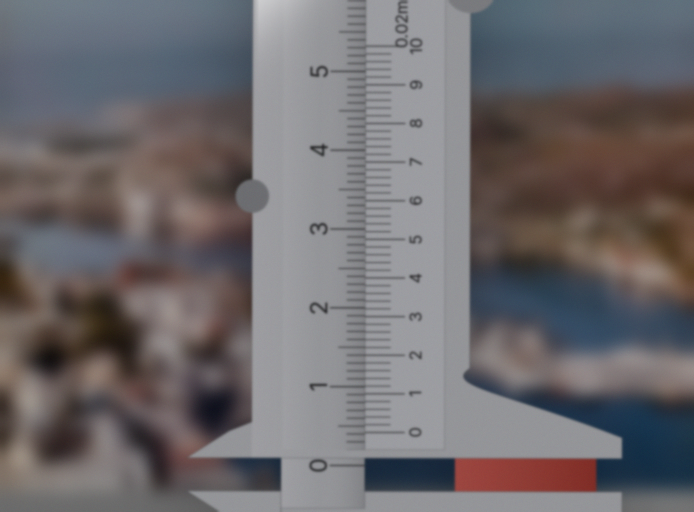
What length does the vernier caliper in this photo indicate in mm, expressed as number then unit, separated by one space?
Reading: 4.2 mm
